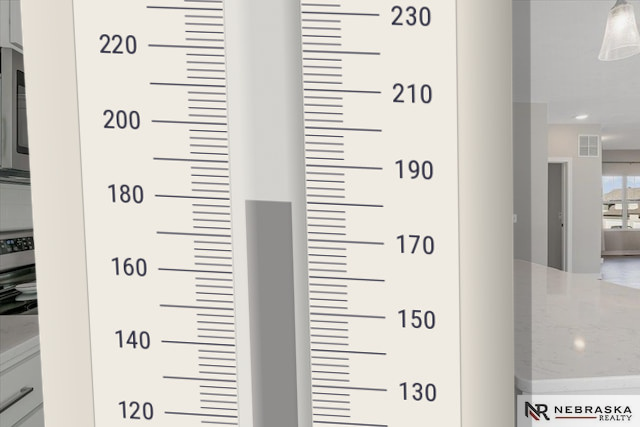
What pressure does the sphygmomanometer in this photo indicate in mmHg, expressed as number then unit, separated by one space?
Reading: 180 mmHg
